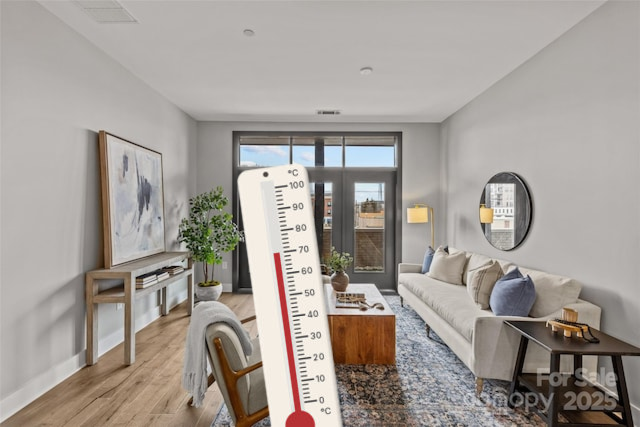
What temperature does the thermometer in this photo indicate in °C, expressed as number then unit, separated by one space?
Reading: 70 °C
